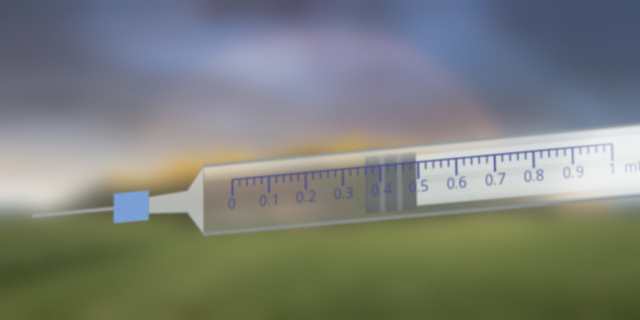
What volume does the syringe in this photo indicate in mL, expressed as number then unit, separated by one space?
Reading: 0.36 mL
